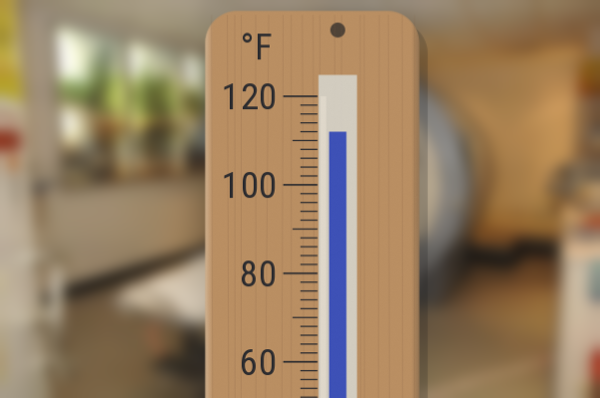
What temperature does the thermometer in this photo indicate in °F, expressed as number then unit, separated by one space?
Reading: 112 °F
